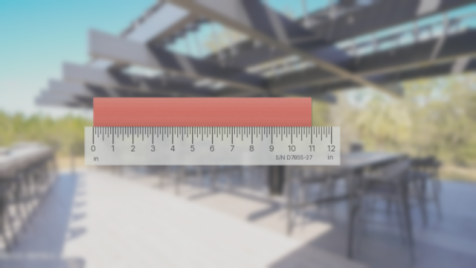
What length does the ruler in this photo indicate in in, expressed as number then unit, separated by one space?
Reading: 11 in
